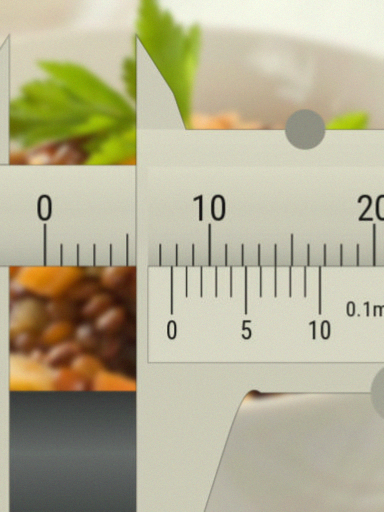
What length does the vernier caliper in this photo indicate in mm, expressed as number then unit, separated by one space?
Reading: 7.7 mm
